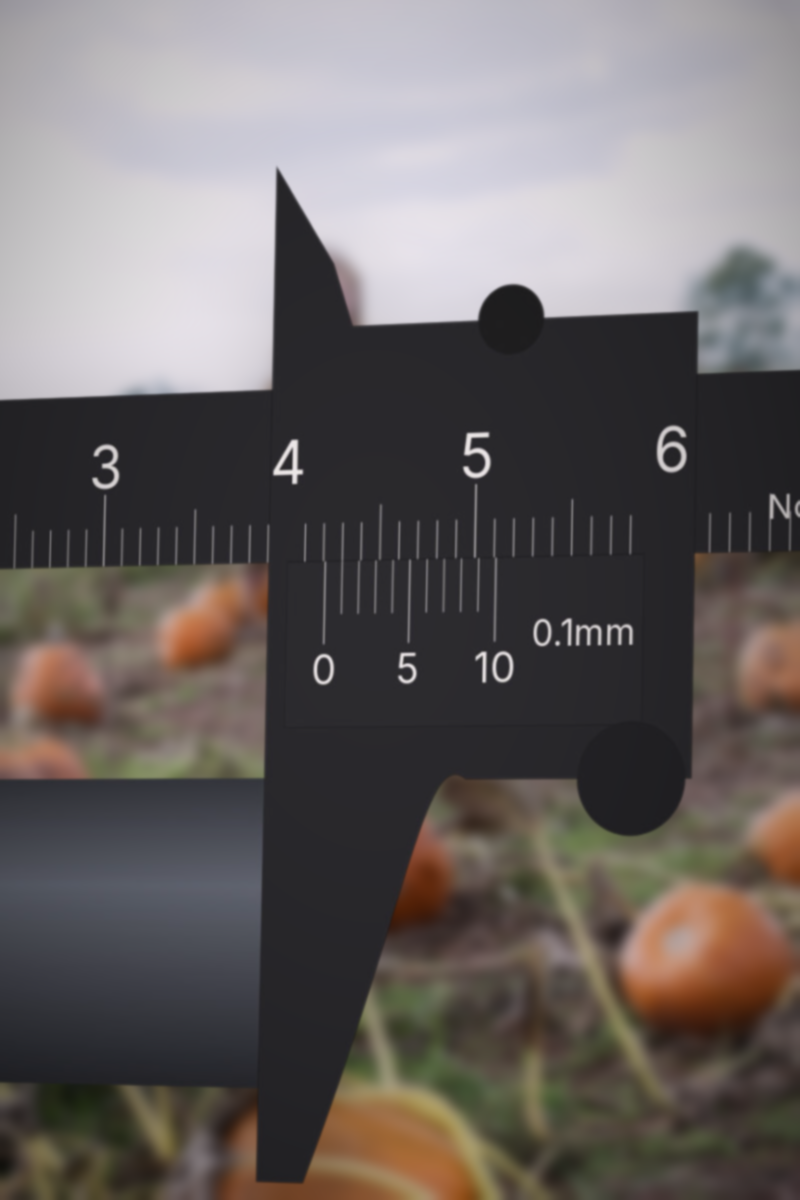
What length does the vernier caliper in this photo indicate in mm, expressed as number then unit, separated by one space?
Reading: 42.1 mm
